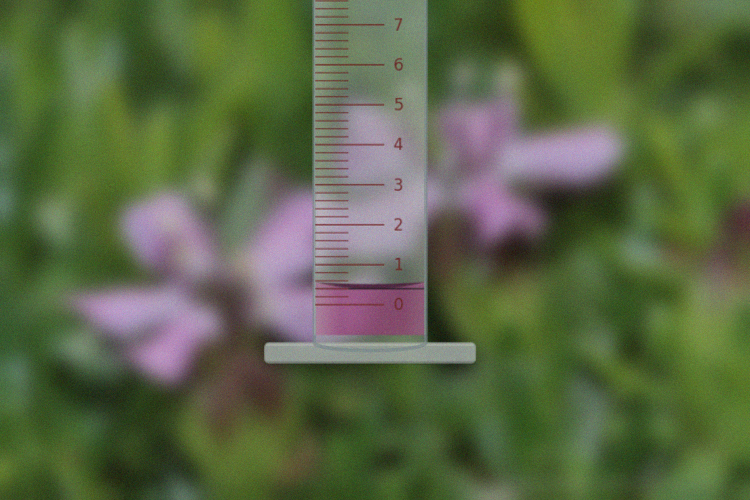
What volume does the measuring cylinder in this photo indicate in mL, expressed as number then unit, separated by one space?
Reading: 0.4 mL
